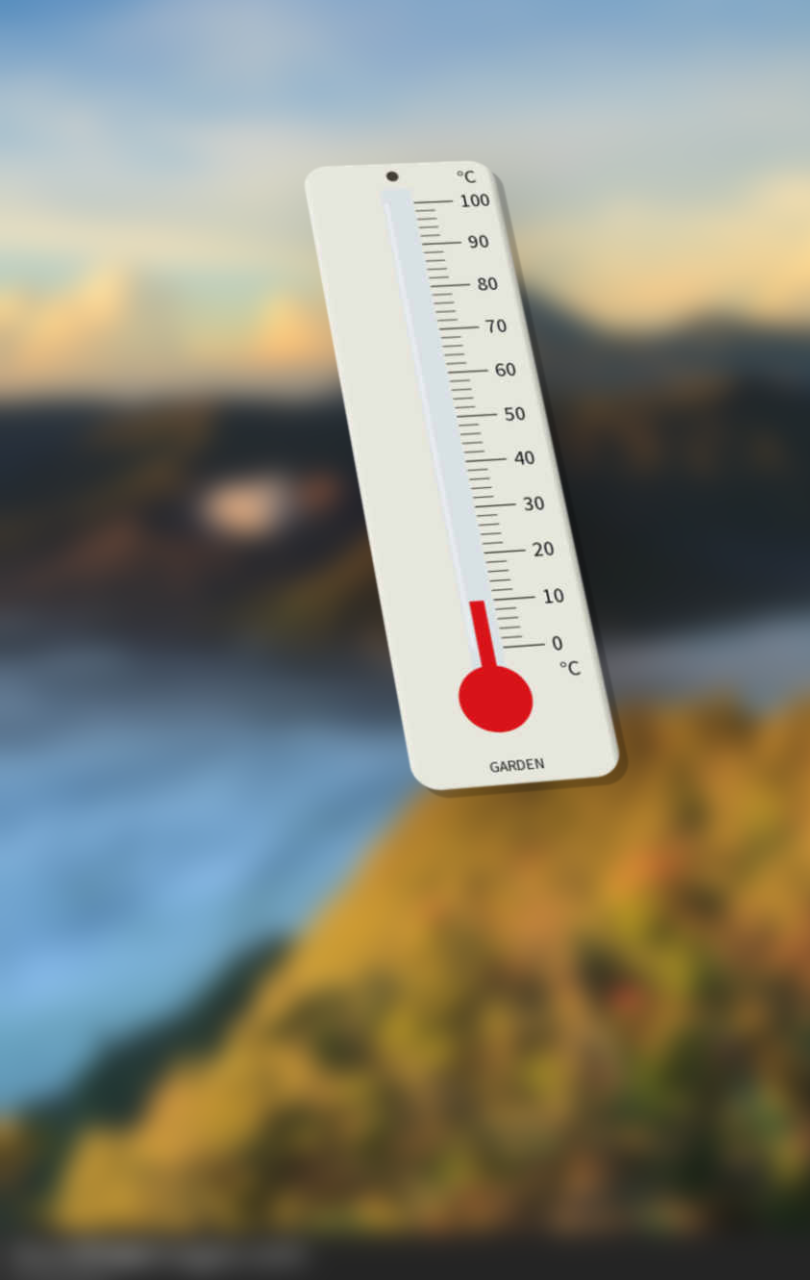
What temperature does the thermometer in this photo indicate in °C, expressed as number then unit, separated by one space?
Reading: 10 °C
